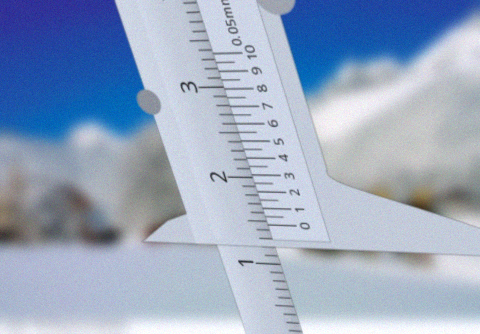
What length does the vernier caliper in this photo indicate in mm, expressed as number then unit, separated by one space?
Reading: 14.6 mm
